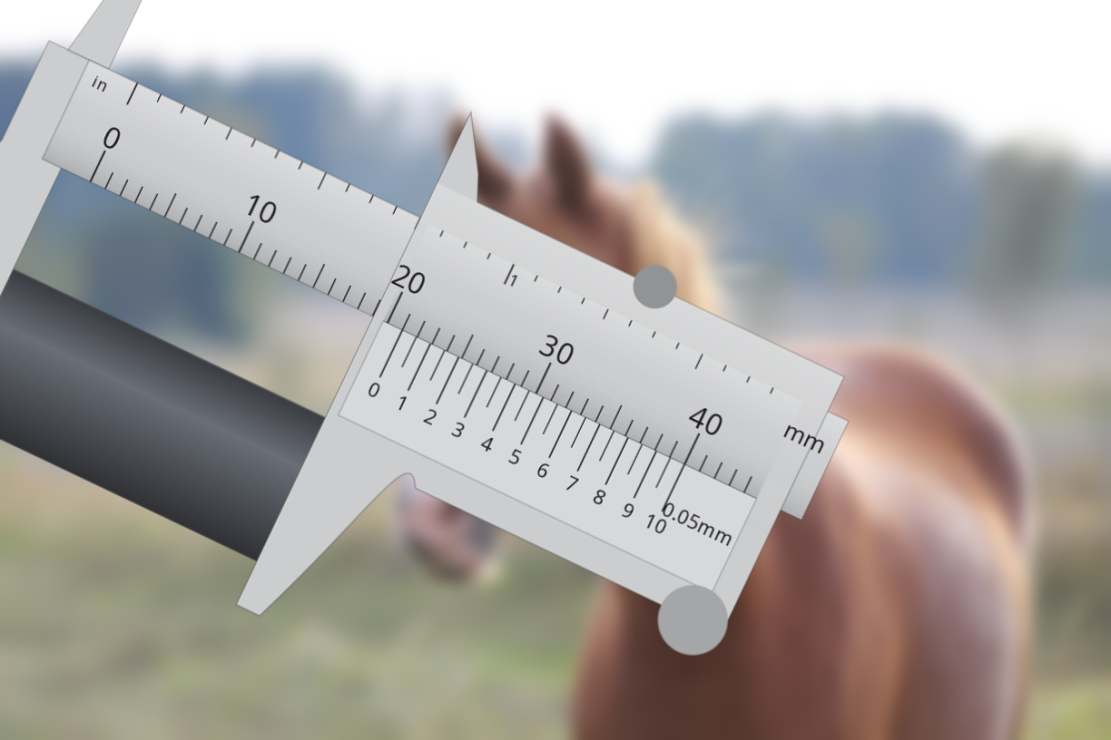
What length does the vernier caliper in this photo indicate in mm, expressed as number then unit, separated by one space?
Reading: 21.0 mm
